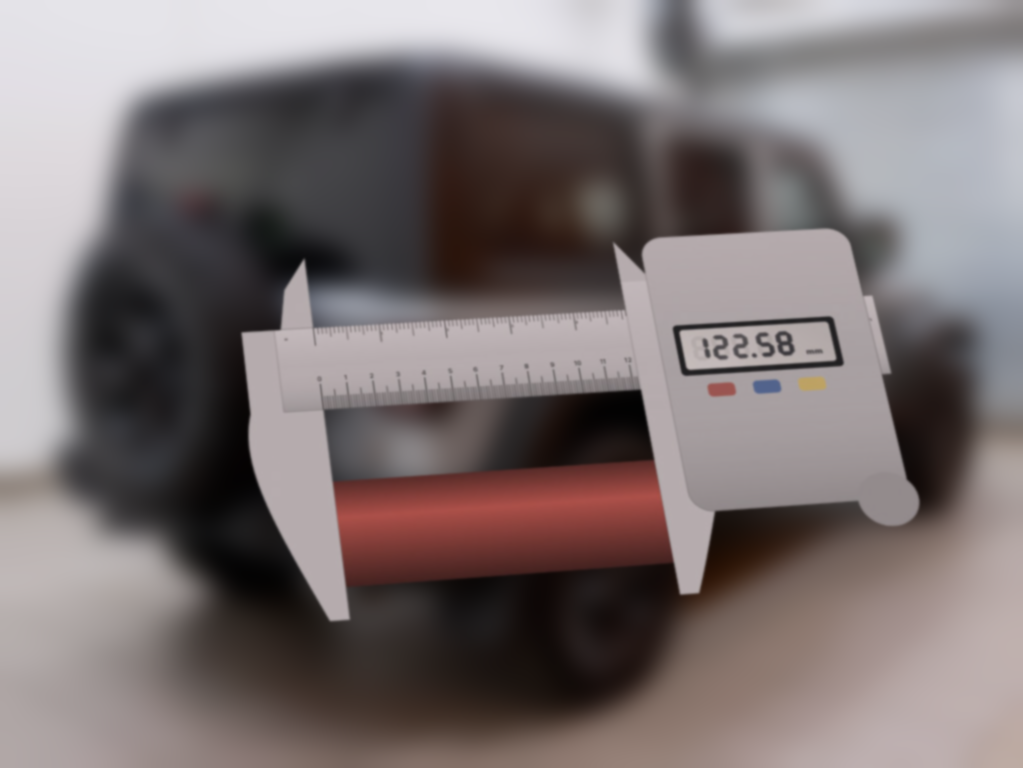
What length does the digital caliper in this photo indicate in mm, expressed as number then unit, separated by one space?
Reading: 122.58 mm
